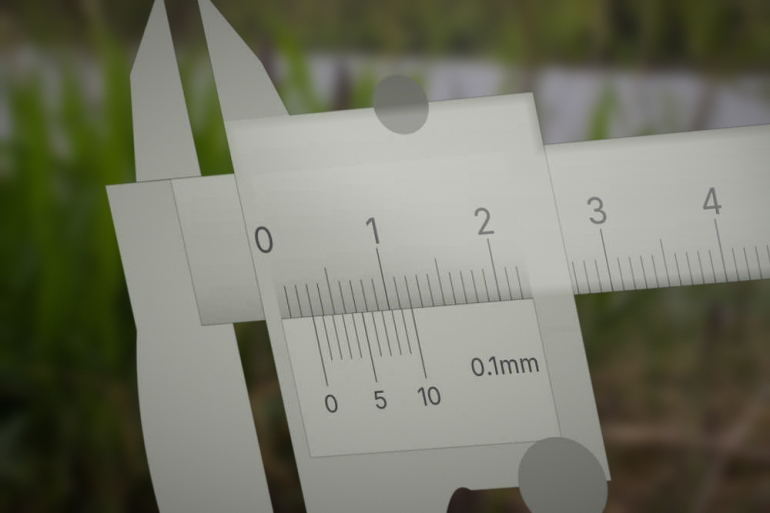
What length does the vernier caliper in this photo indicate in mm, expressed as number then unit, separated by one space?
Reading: 3.0 mm
